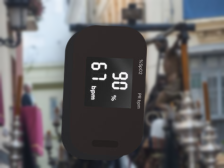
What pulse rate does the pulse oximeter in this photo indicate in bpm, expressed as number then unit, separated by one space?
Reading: 67 bpm
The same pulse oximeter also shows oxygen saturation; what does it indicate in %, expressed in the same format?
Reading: 90 %
